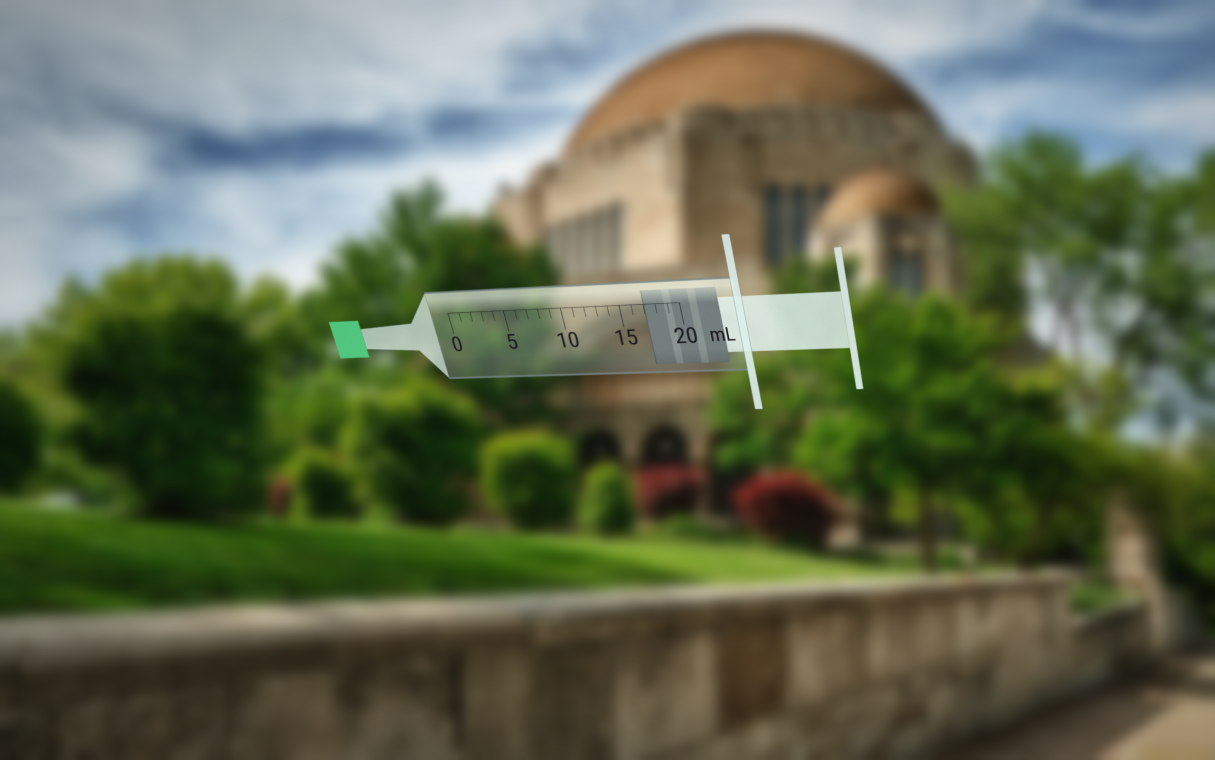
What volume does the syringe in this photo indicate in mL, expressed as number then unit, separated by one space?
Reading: 17 mL
